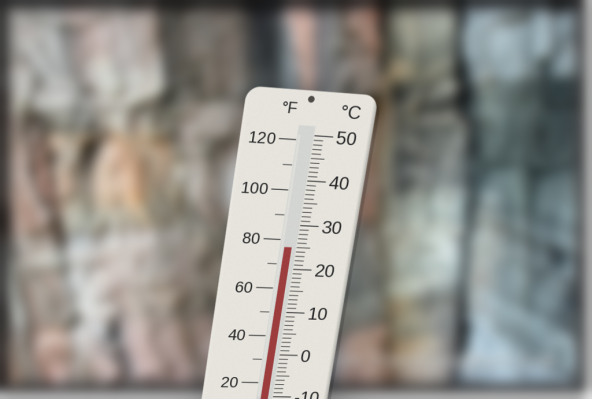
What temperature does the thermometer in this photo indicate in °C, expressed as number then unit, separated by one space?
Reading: 25 °C
